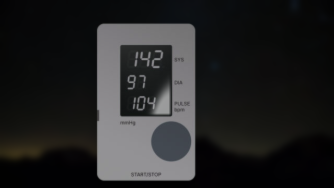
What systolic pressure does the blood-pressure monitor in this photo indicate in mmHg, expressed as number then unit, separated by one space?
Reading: 142 mmHg
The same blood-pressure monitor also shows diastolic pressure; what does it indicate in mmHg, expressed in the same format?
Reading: 97 mmHg
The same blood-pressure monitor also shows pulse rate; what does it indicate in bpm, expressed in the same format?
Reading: 104 bpm
